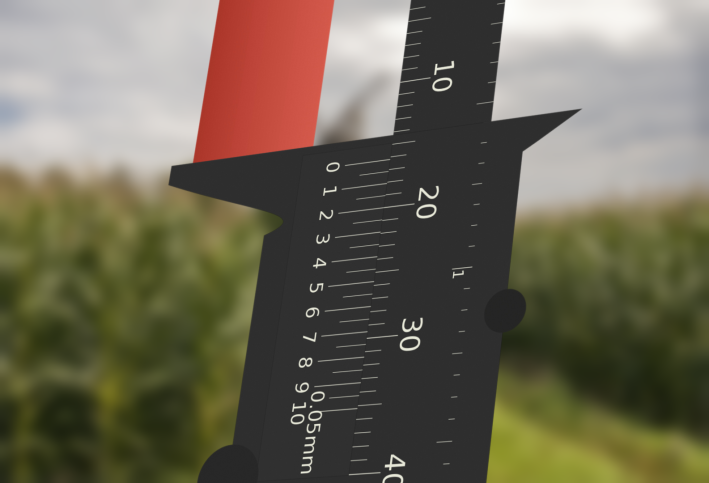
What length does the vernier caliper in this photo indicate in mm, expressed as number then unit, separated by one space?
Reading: 16.2 mm
